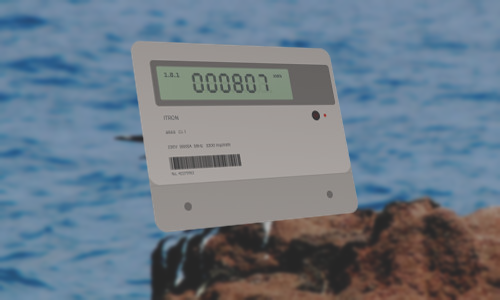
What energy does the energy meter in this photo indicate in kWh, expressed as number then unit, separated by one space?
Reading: 807 kWh
